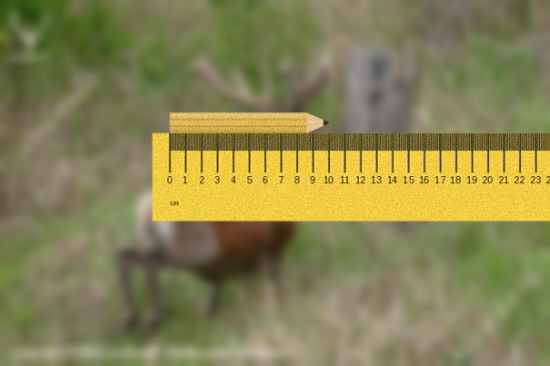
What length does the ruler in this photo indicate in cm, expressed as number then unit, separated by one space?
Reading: 10 cm
